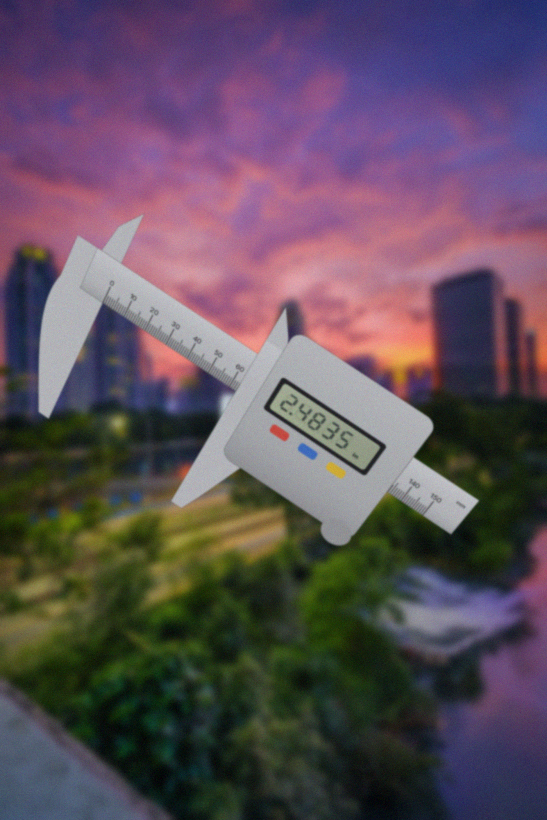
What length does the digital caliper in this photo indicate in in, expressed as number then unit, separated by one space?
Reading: 2.4835 in
